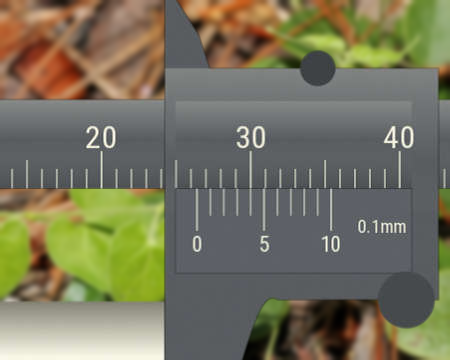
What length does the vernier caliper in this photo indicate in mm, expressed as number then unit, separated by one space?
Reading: 26.4 mm
